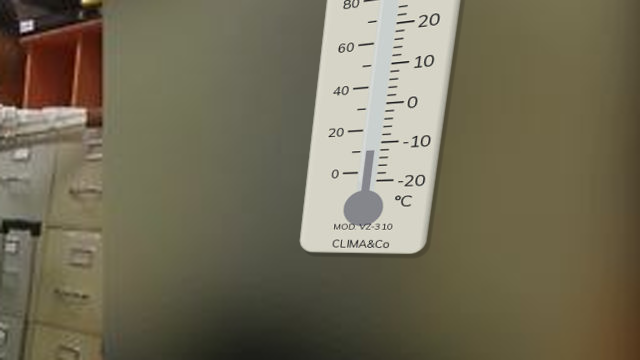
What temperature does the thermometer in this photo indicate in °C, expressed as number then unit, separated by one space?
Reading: -12 °C
